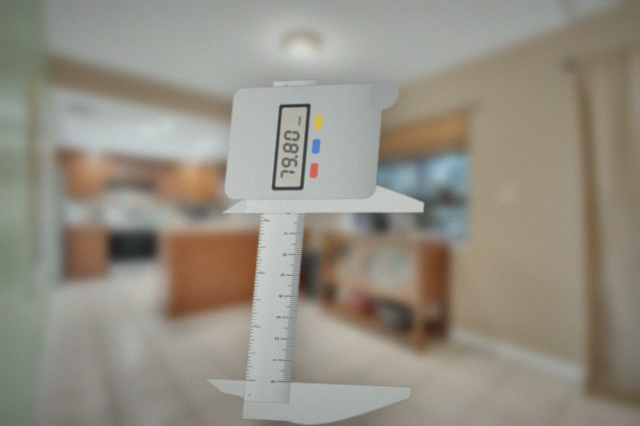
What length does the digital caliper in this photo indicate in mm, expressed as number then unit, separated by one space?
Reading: 79.80 mm
